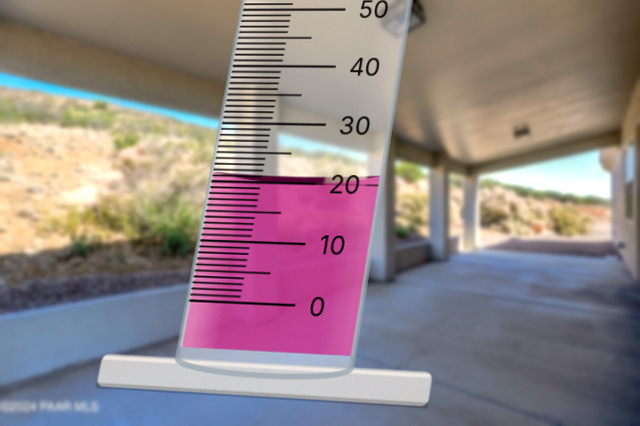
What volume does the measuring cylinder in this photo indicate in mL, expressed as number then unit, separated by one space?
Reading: 20 mL
